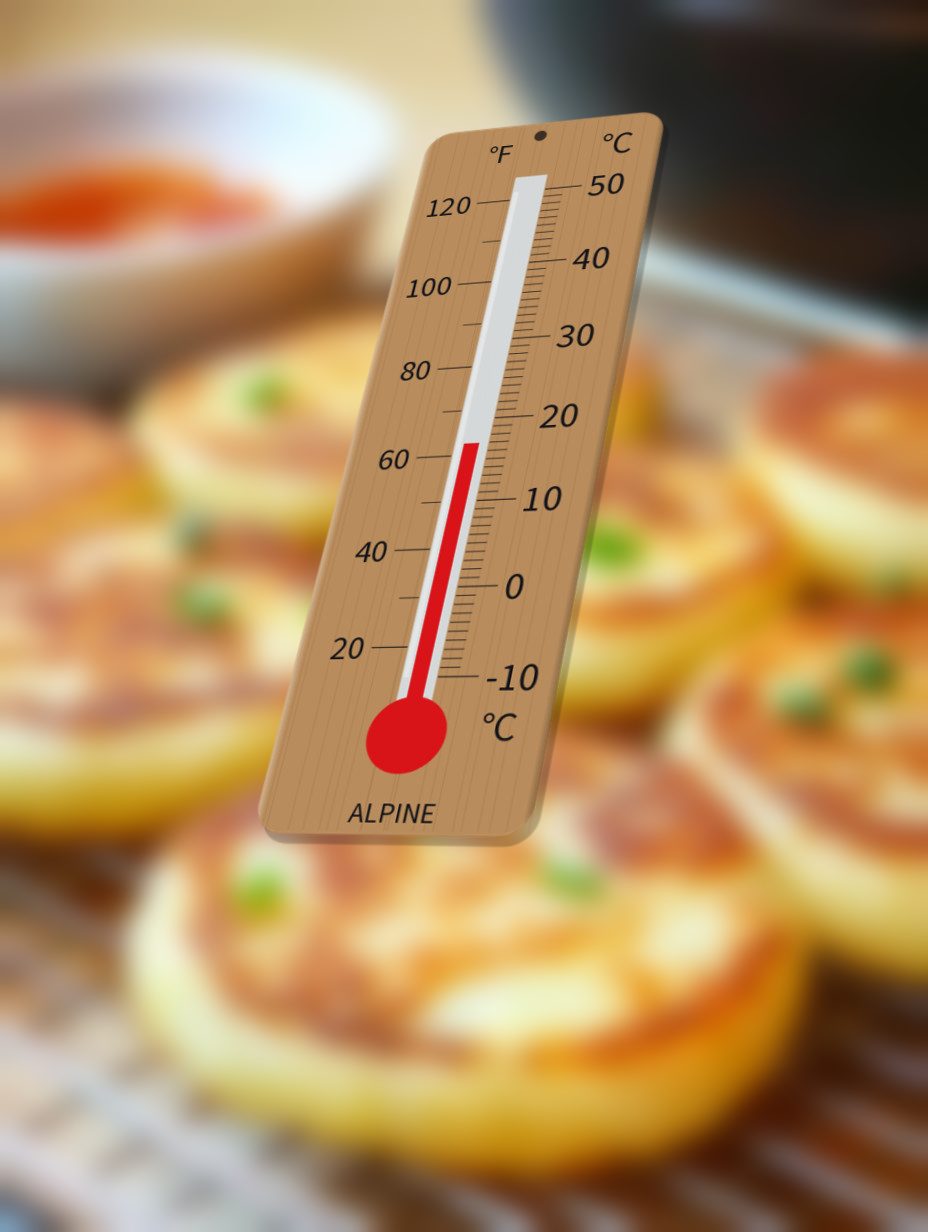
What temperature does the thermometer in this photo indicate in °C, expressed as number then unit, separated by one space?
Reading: 17 °C
